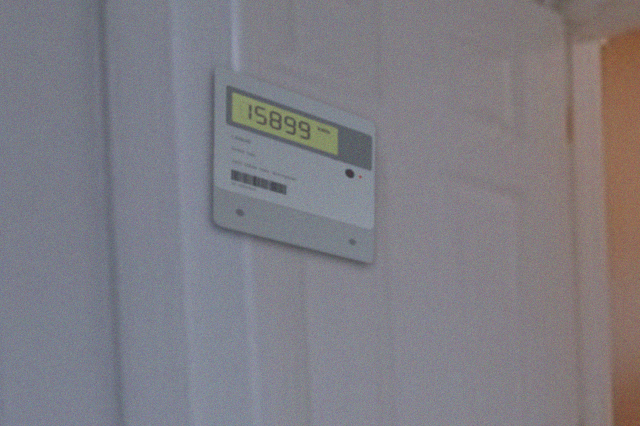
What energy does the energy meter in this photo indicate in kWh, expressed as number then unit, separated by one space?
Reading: 15899 kWh
